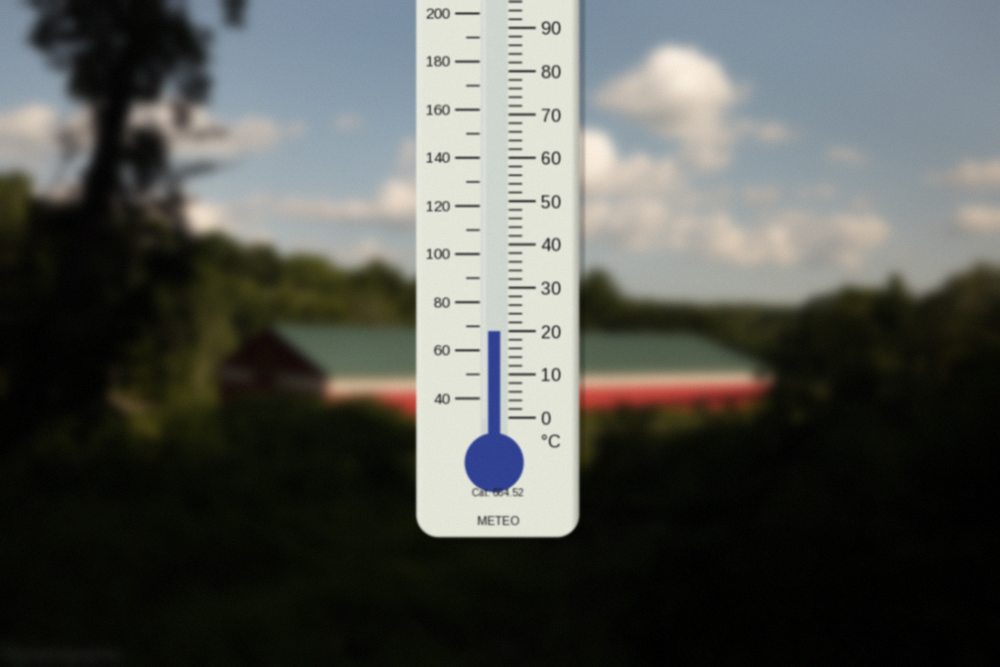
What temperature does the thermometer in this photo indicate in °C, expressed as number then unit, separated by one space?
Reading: 20 °C
